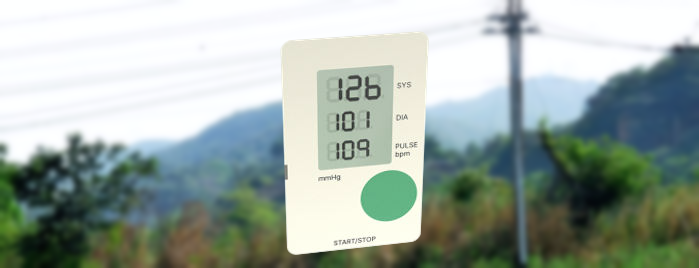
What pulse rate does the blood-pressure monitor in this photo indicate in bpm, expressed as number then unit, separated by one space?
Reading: 109 bpm
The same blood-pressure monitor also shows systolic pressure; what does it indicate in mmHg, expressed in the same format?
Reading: 126 mmHg
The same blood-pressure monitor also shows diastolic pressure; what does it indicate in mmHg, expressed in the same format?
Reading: 101 mmHg
